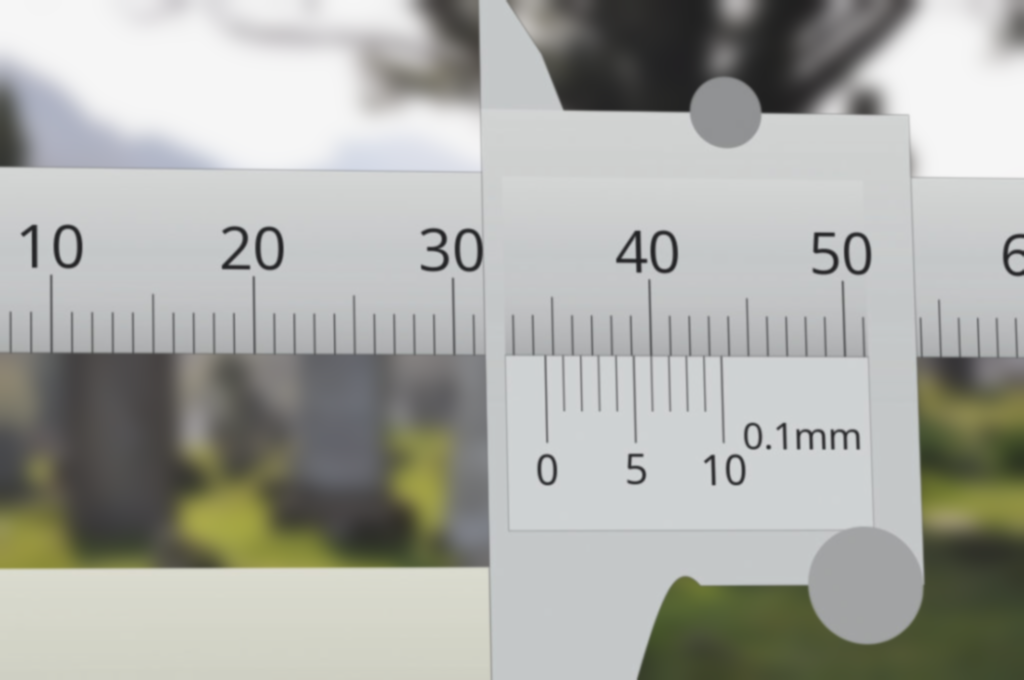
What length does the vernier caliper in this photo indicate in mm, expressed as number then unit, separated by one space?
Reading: 34.6 mm
